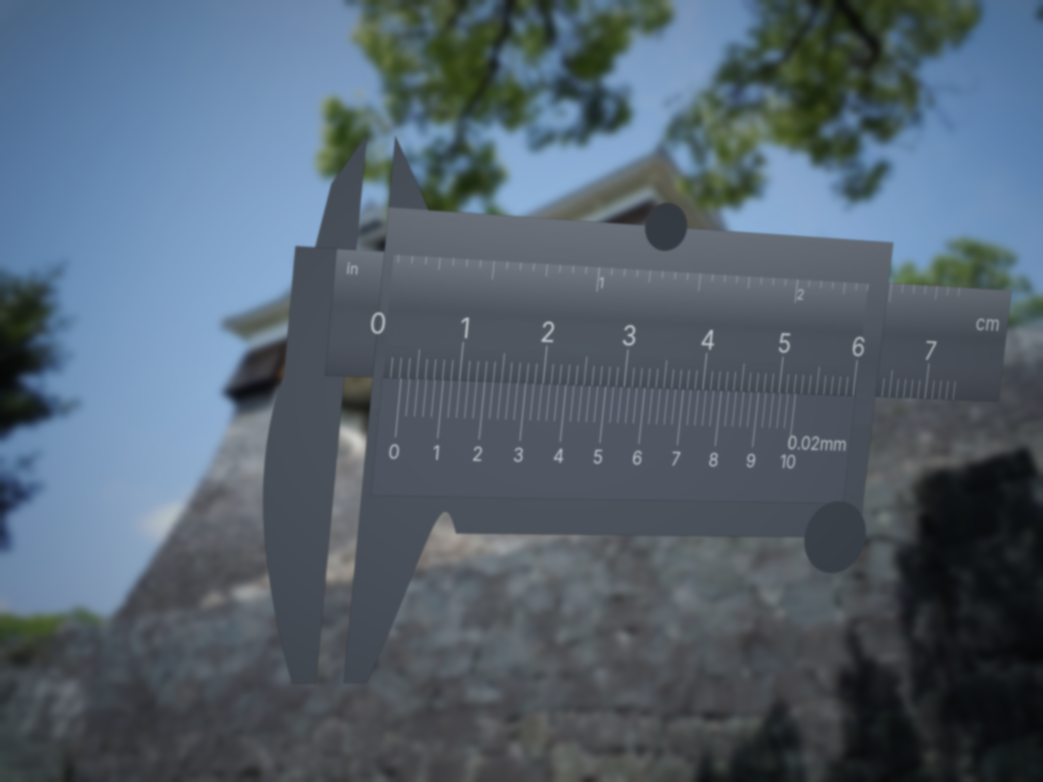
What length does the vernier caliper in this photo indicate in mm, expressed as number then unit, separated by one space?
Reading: 3.2 mm
